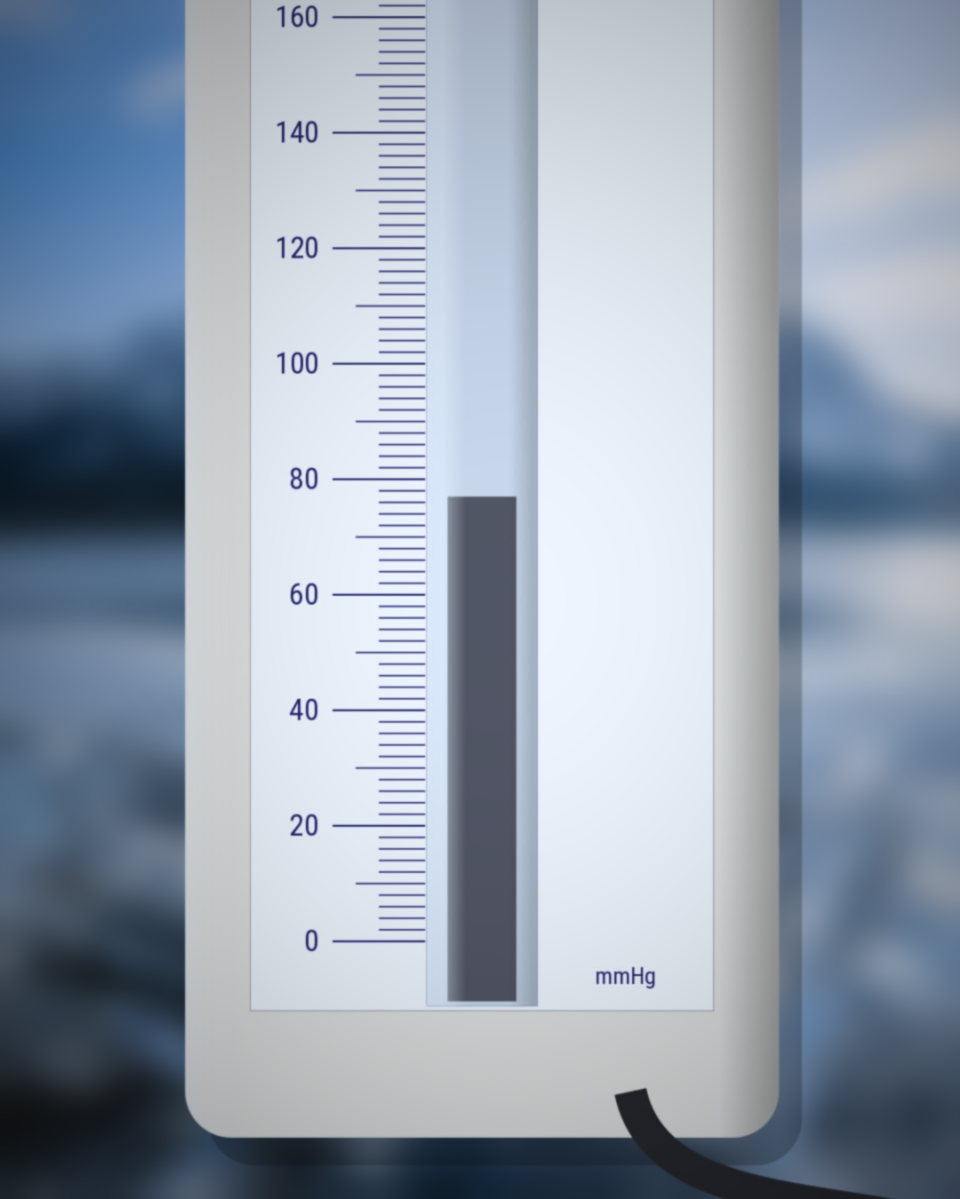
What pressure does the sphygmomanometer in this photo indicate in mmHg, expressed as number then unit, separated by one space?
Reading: 77 mmHg
